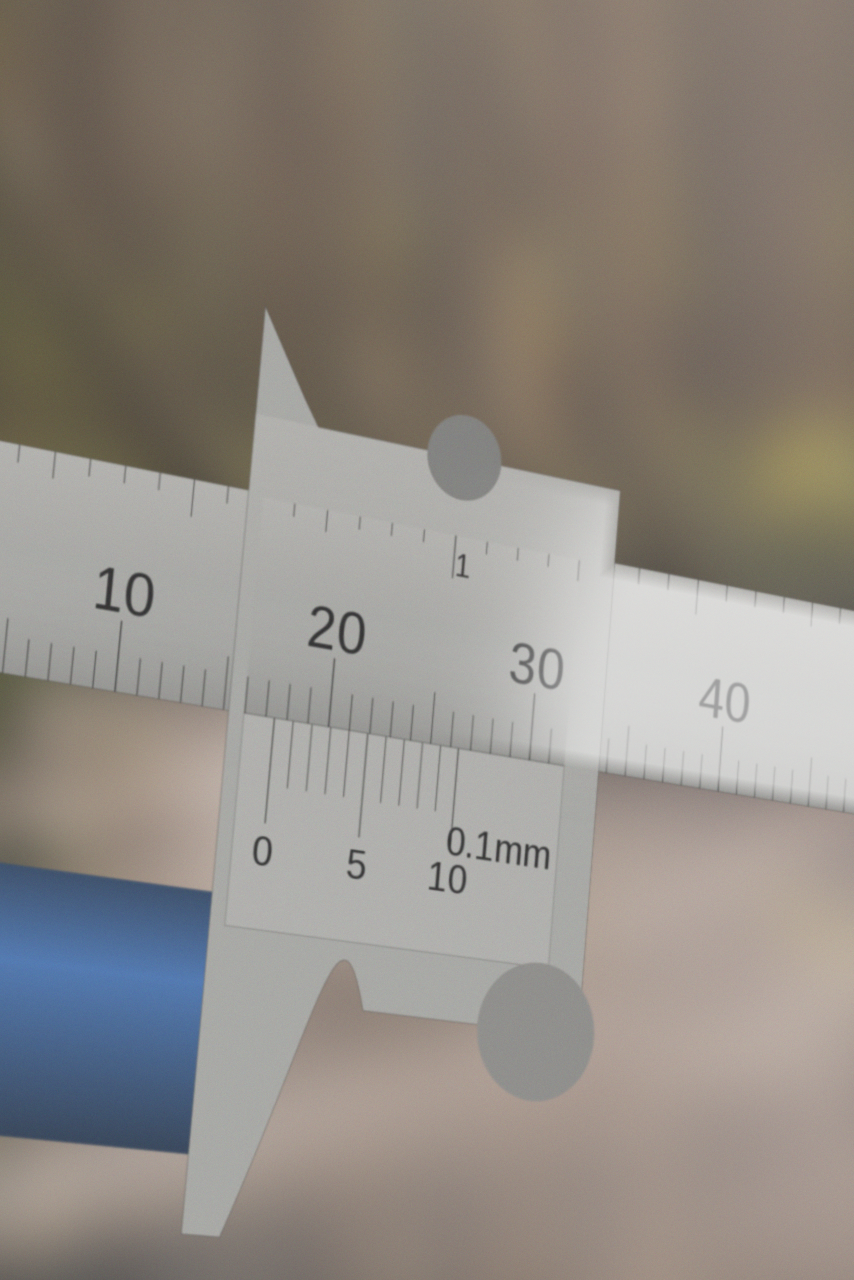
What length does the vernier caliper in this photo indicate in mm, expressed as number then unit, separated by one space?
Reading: 17.4 mm
